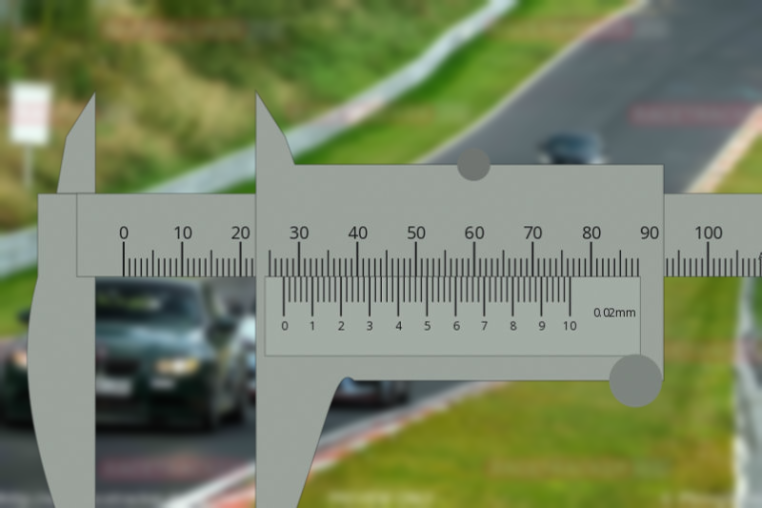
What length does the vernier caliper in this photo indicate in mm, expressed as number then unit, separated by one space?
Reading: 27.4 mm
